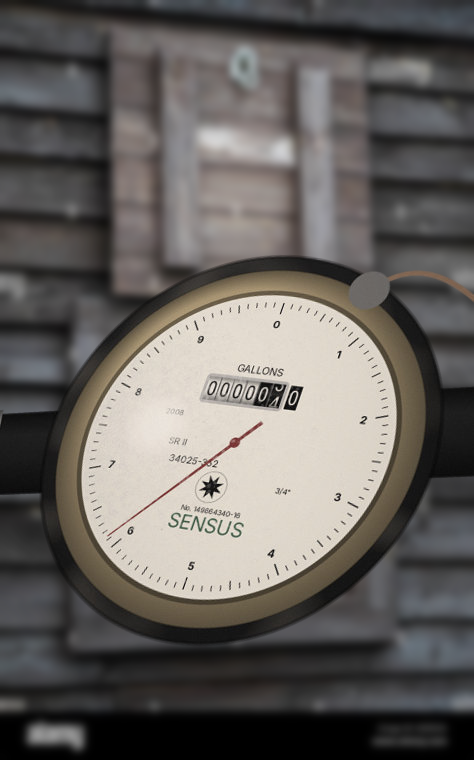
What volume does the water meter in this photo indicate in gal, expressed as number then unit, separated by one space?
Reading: 36.1 gal
